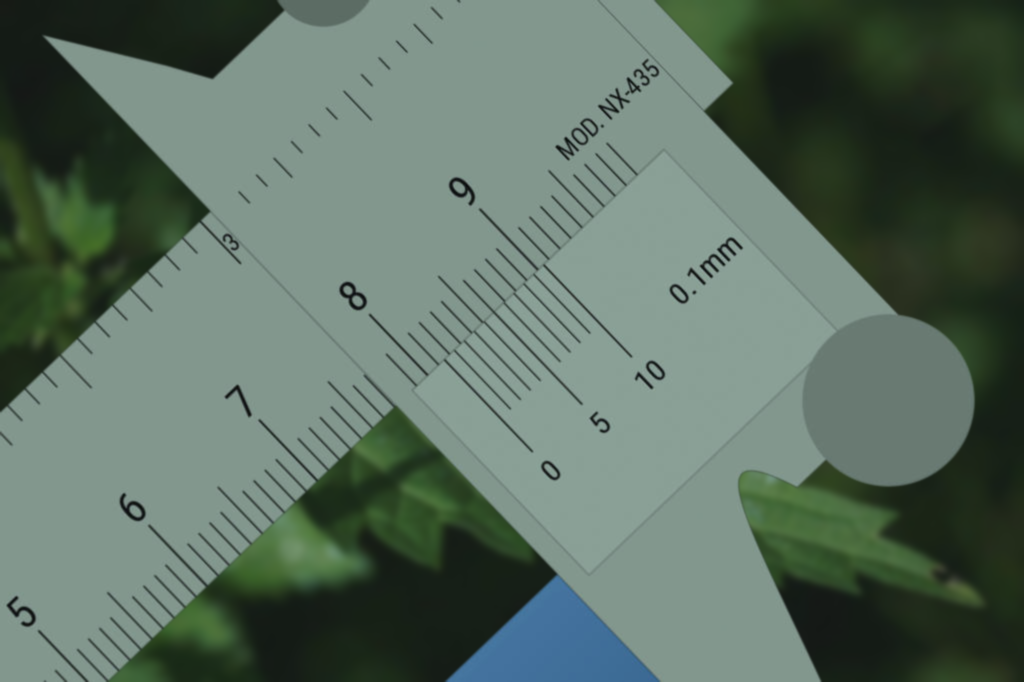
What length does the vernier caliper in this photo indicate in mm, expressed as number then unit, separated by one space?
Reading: 81.5 mm
